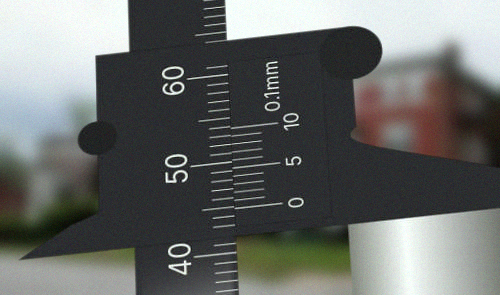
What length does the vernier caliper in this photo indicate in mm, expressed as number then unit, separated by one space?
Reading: 44.8 mm
